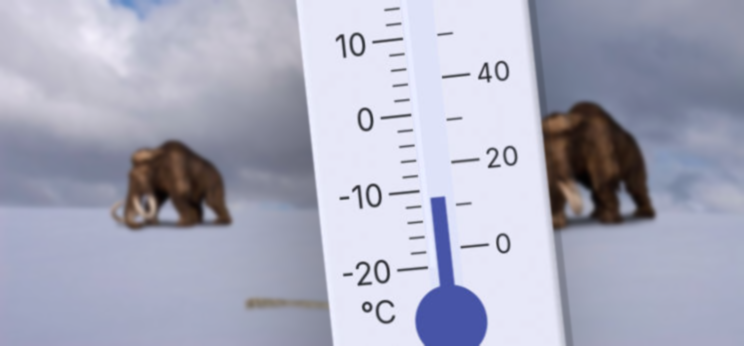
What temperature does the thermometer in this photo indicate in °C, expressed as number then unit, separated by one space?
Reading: -11 °C
